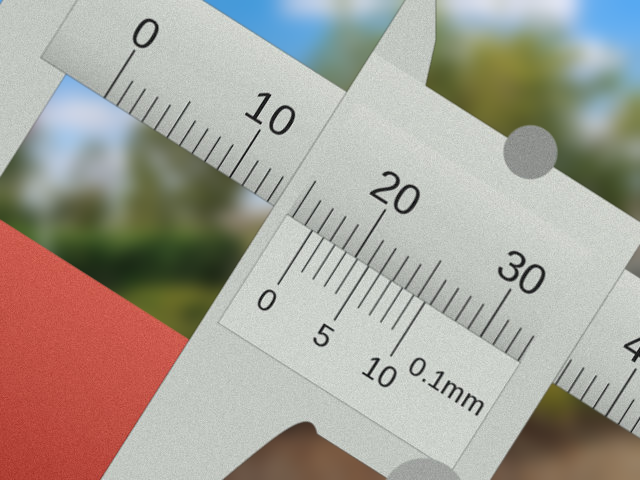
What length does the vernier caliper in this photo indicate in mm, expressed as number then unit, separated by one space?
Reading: 16.6 mm
